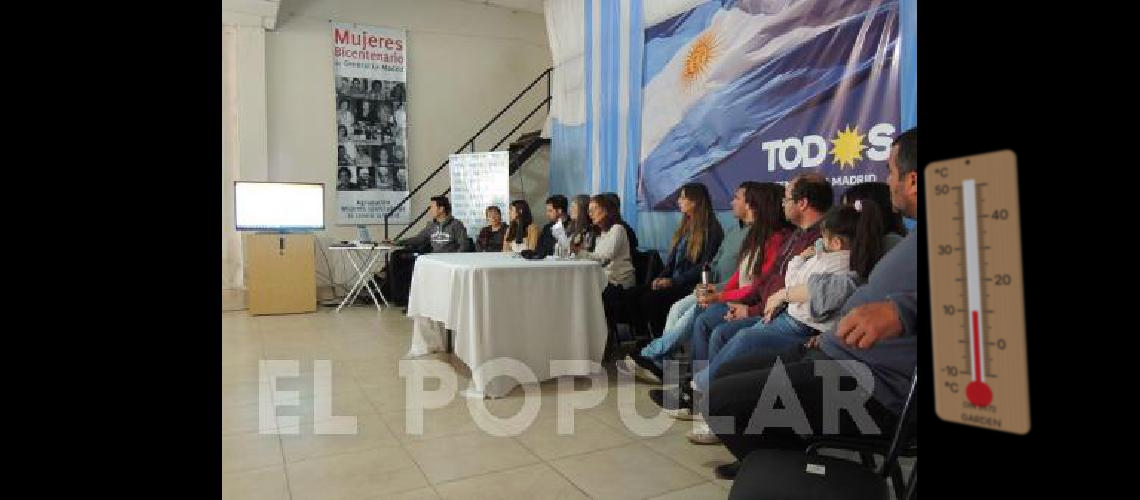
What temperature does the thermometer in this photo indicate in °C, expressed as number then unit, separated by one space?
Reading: 10 °C
